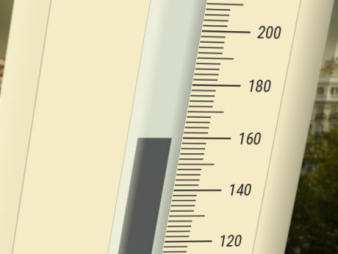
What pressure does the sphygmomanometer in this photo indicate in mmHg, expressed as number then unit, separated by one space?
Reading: 160 mmHg
